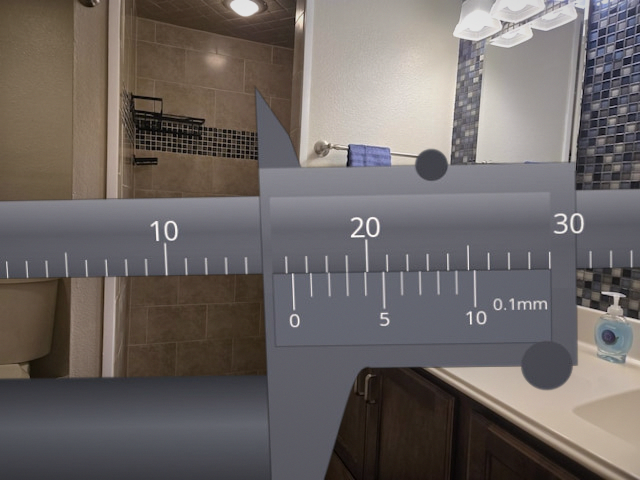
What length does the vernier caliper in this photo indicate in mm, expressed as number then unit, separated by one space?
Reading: 16.3 mm
